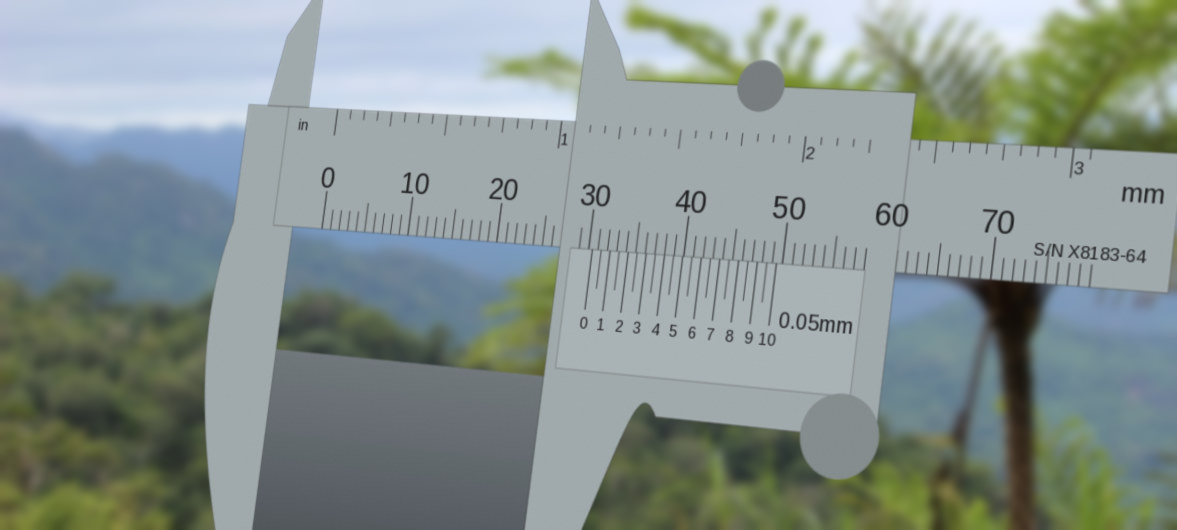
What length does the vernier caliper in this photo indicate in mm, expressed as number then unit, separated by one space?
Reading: 30.4 mm
